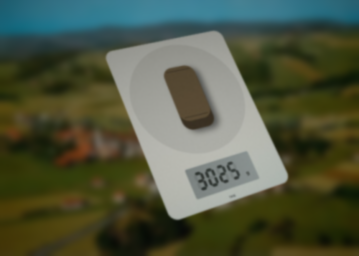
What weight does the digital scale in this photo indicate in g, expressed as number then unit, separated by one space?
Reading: 3025 g
